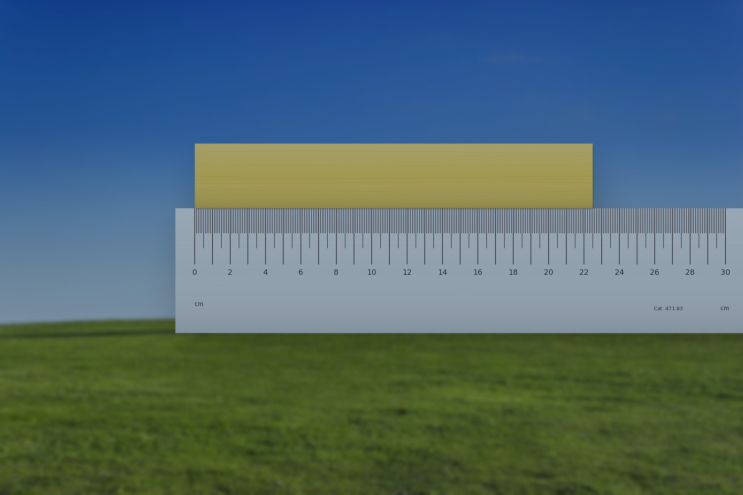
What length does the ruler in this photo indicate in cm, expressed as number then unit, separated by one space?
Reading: 22.5 cm
